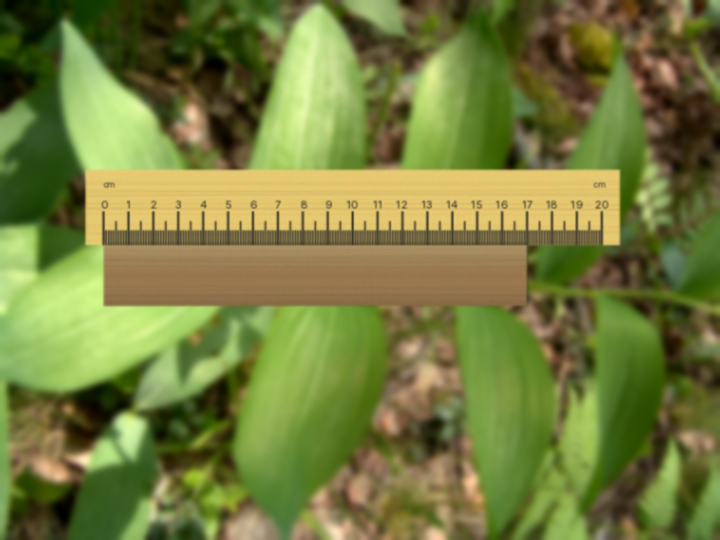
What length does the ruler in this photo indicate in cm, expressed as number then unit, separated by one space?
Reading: 17 cm
